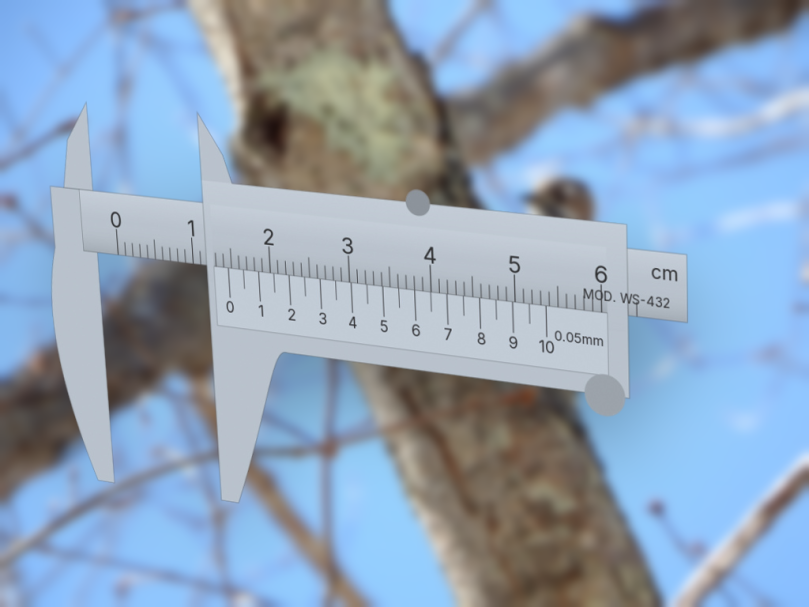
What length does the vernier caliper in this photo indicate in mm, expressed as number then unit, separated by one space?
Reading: 14.6 mm
